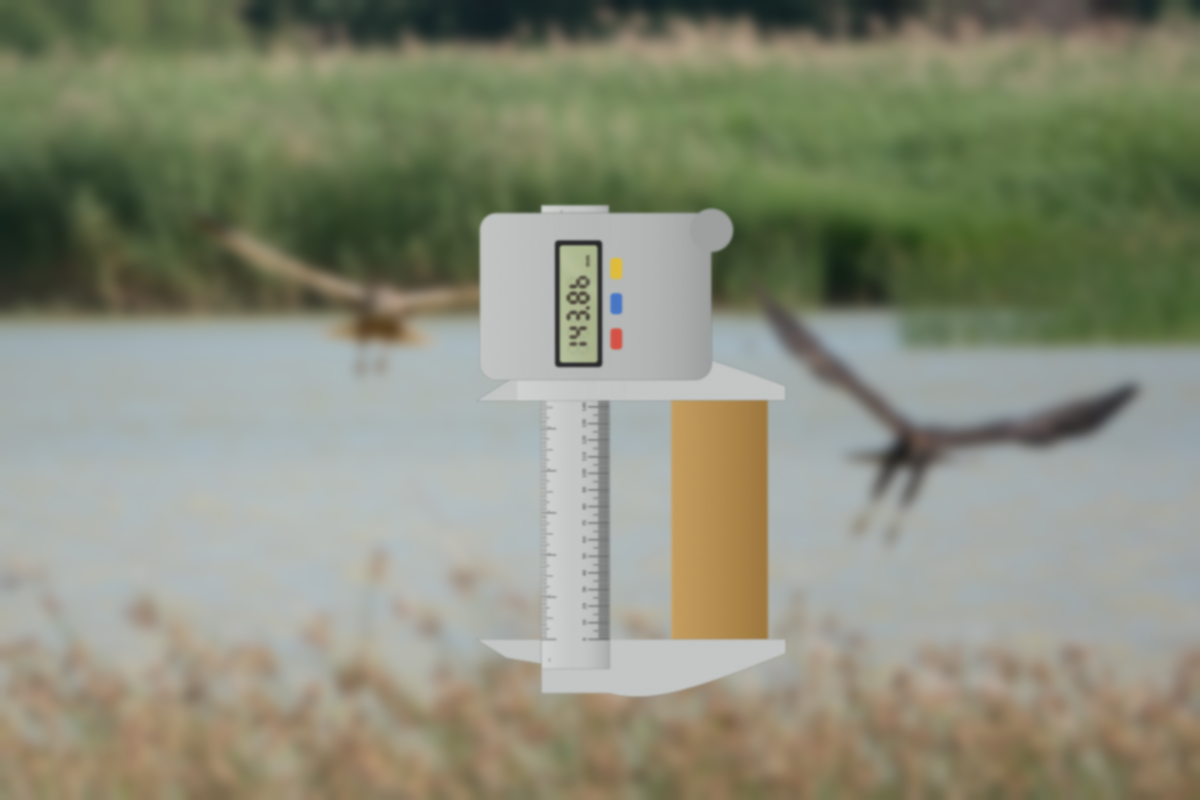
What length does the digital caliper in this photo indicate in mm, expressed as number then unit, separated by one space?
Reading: 143.86 mm
